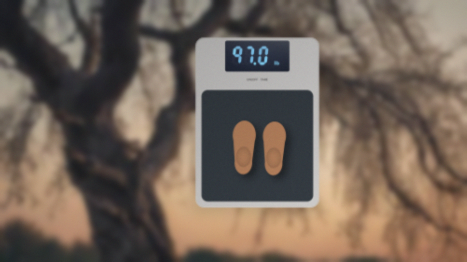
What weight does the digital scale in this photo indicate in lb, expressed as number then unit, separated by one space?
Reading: 97.0 lb
